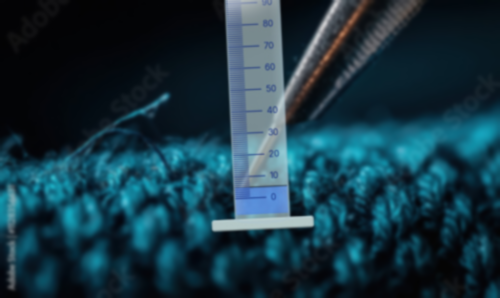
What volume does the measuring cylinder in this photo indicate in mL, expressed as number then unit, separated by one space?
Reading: 5 mL
